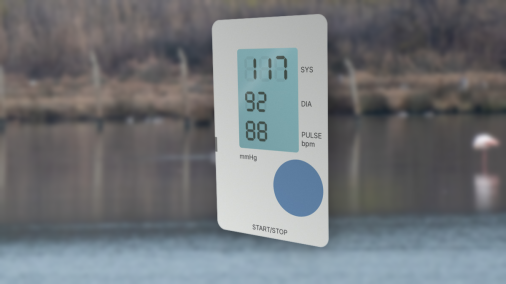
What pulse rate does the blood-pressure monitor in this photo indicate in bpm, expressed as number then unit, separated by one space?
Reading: 88 bpm
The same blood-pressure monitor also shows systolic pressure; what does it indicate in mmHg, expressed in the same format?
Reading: 117 mmHg
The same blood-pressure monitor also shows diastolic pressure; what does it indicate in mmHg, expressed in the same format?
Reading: 92 mmHg
